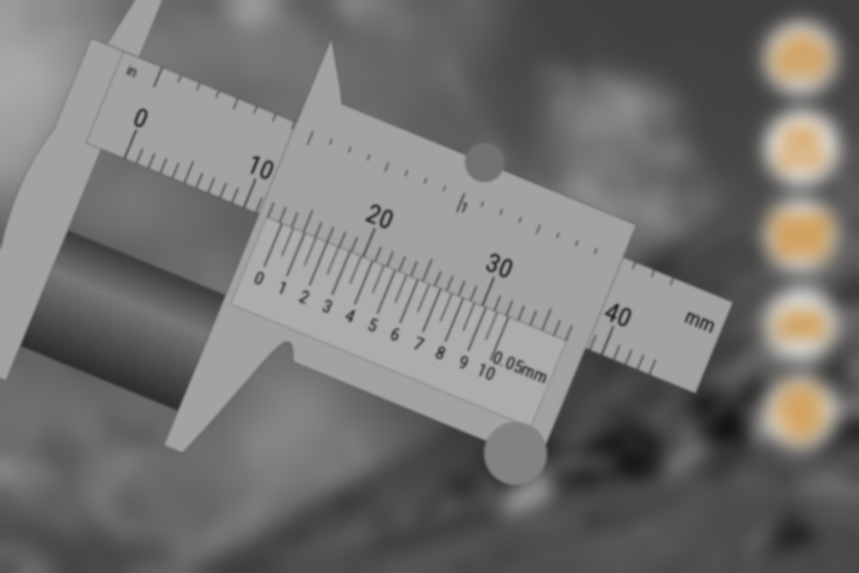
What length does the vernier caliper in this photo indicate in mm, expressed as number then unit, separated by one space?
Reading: 13.2 mm
